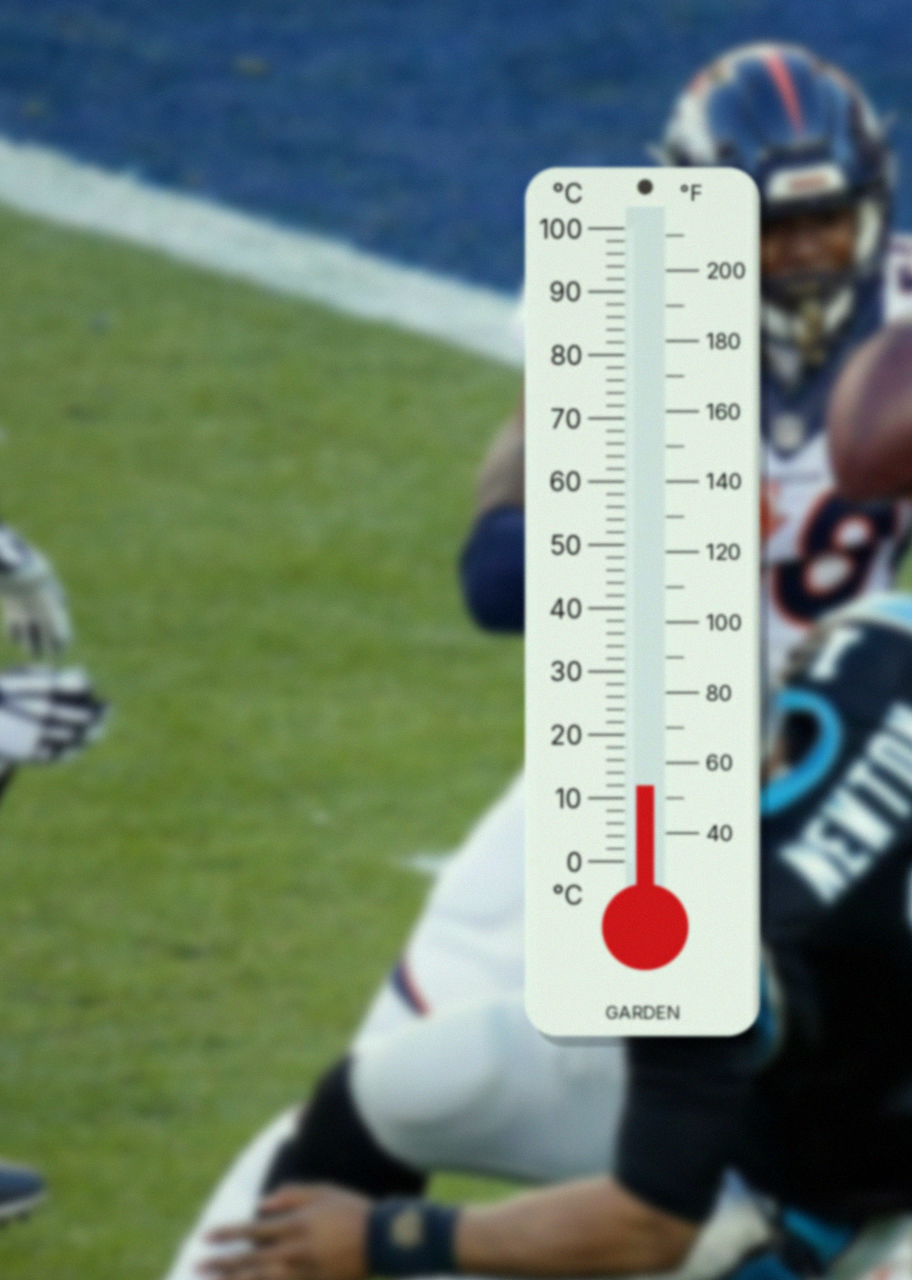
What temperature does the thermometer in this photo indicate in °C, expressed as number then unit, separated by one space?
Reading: 12 °C
